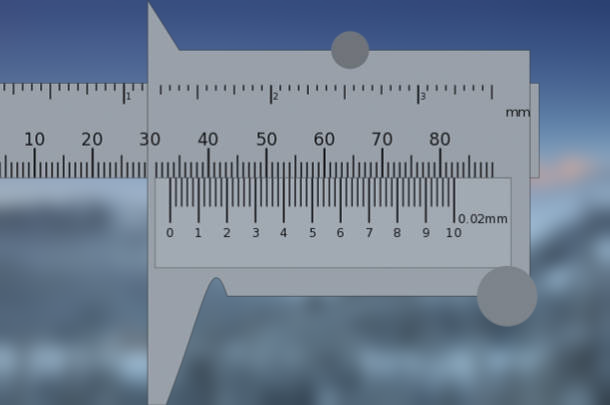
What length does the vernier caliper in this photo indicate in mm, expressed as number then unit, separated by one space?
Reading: 33.4 mm
